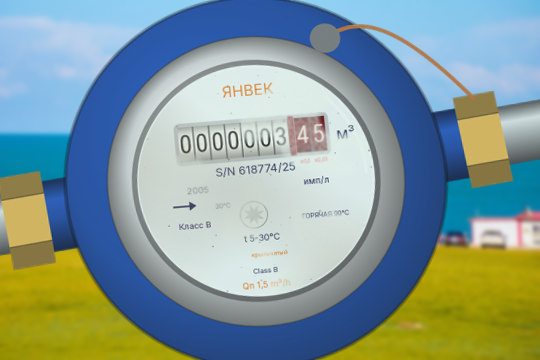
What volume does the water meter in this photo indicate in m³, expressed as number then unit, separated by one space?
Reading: 3.45 m³
